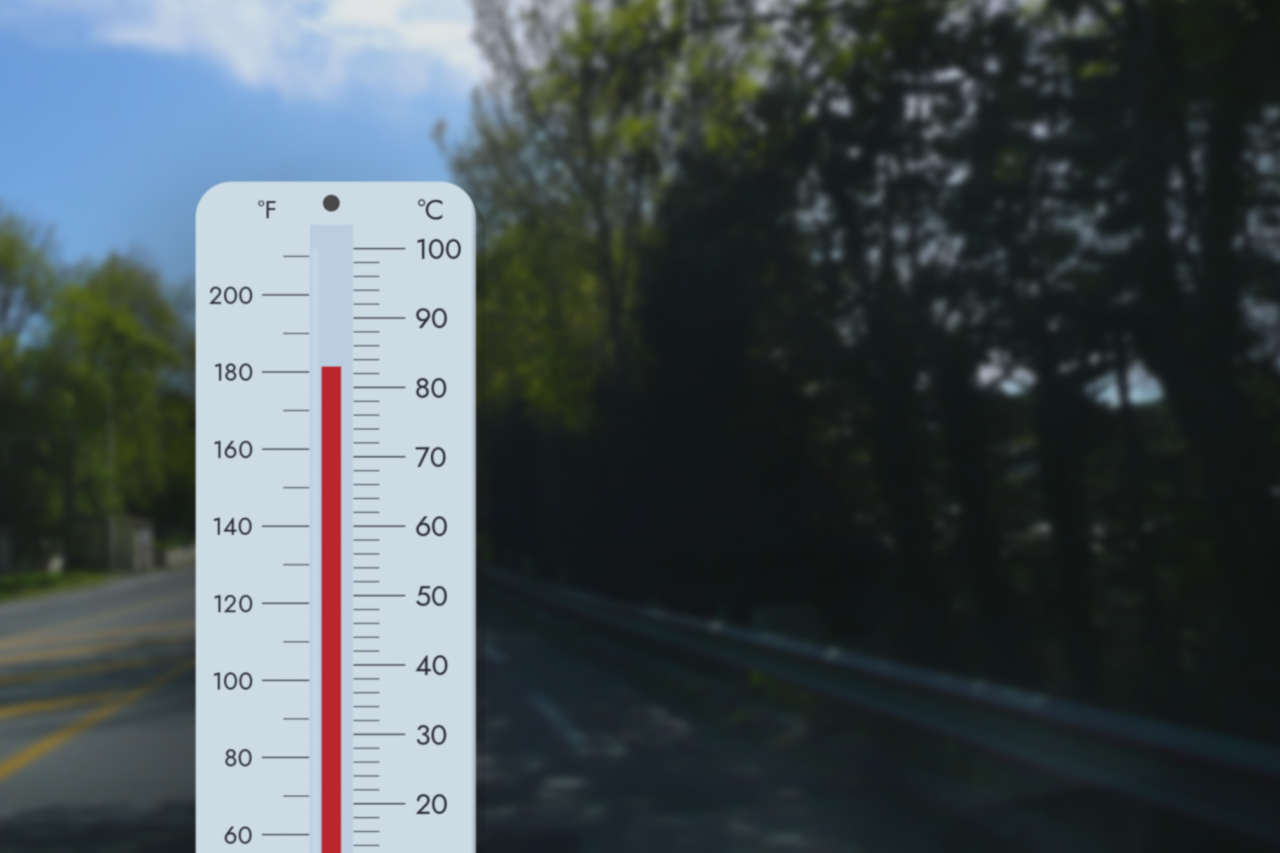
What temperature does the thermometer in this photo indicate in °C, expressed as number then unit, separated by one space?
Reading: 83 °C
